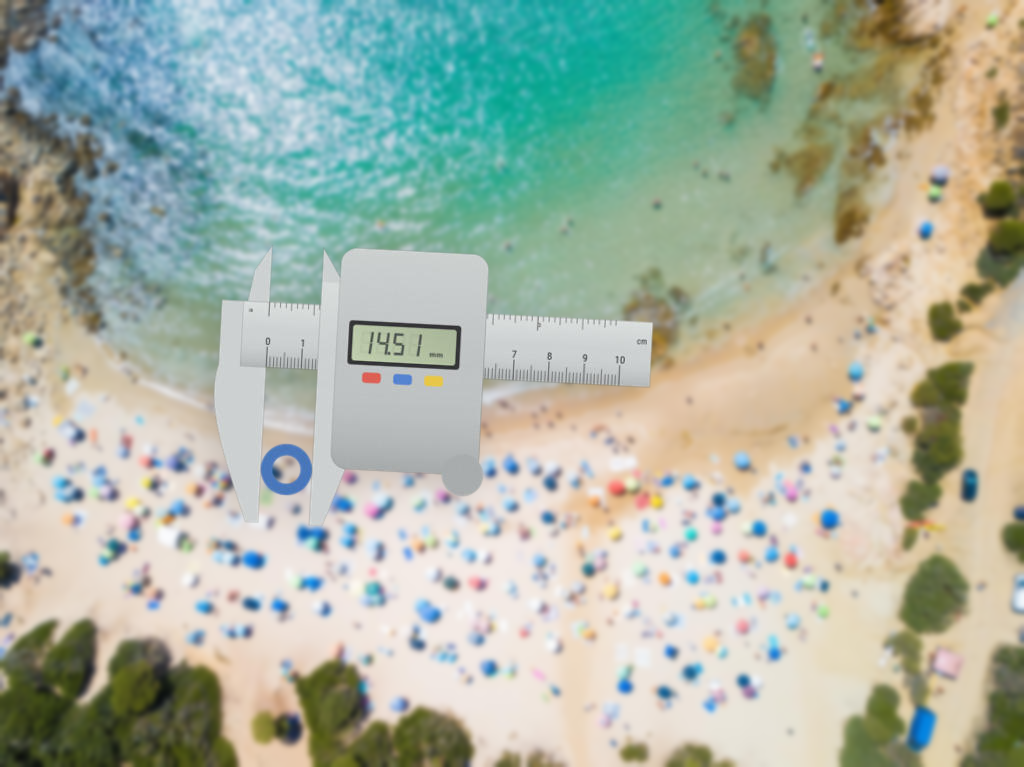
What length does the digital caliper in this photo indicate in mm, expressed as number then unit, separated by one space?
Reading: 14.51 mm
